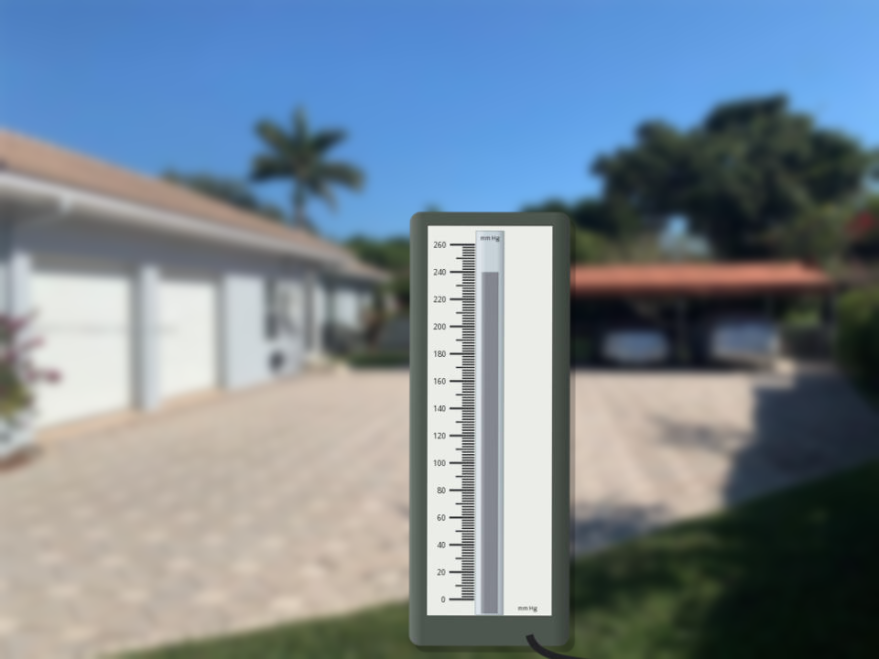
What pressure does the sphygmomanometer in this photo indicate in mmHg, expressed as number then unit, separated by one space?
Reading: 240 mmHg
